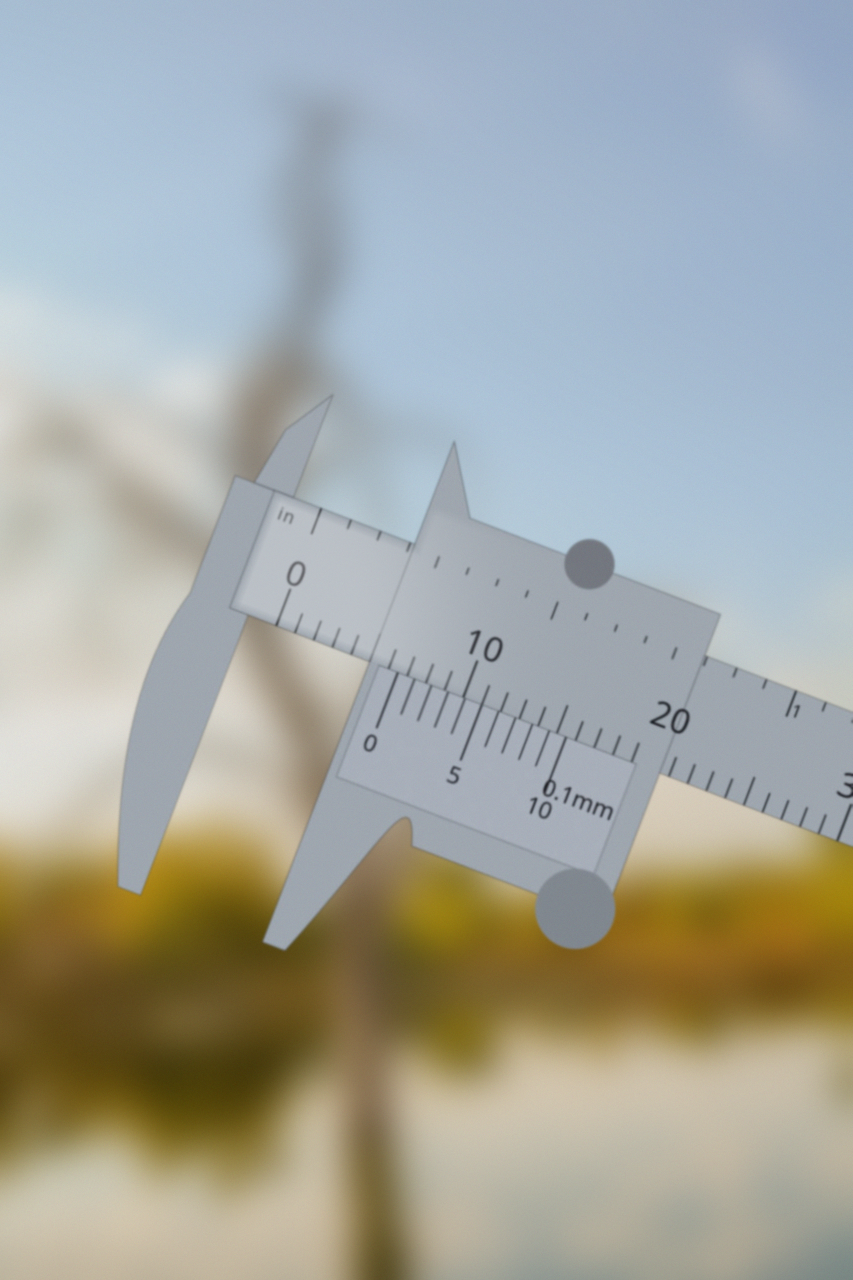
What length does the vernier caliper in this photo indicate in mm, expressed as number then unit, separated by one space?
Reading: 6.5 mm
